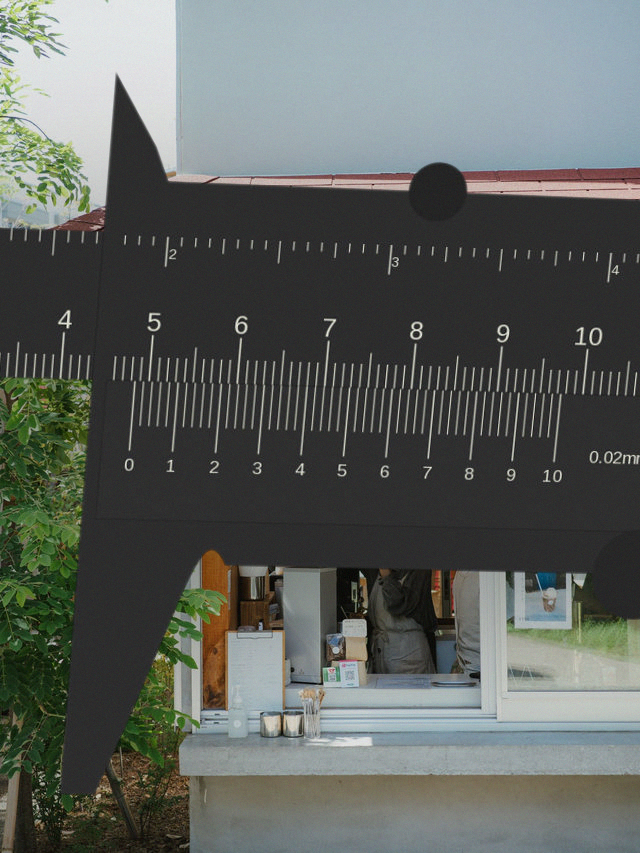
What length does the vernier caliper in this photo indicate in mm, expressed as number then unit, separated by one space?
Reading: 48.4 mm
